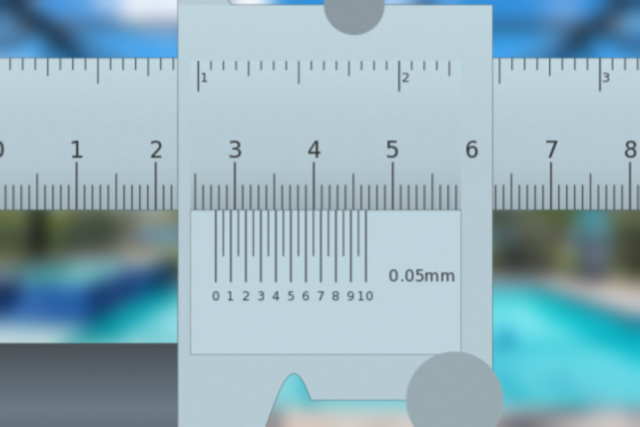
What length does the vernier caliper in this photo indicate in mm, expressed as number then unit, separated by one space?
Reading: 27.6 mm
